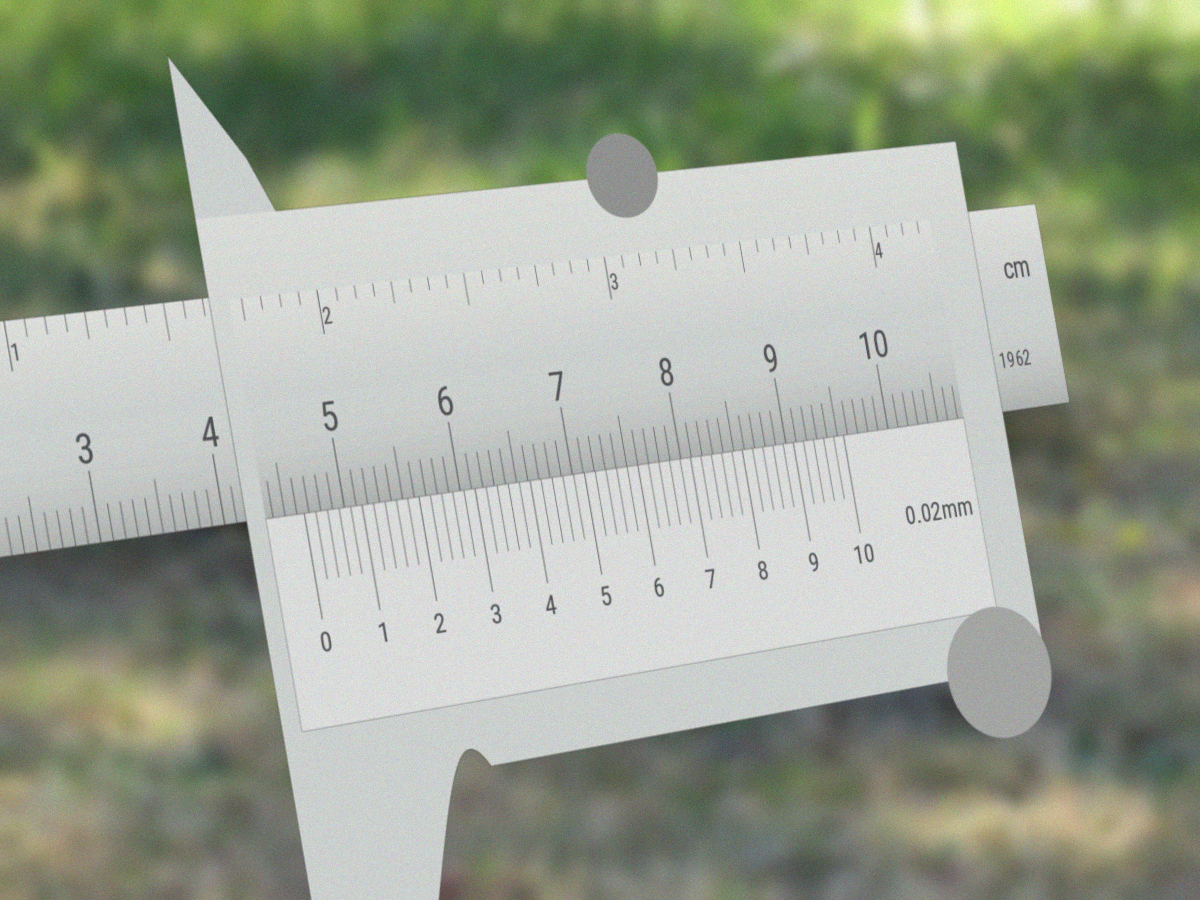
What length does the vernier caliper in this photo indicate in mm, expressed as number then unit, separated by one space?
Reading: 46.6 mm
